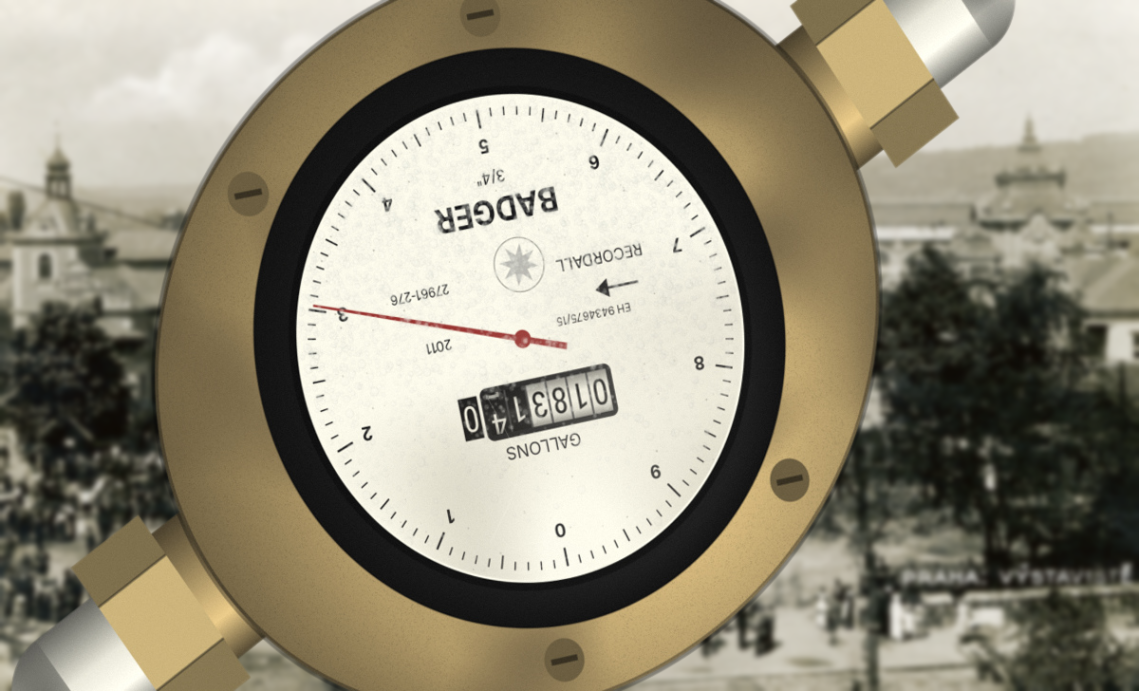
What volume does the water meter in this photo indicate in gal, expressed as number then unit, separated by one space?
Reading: 183143.0 gal
